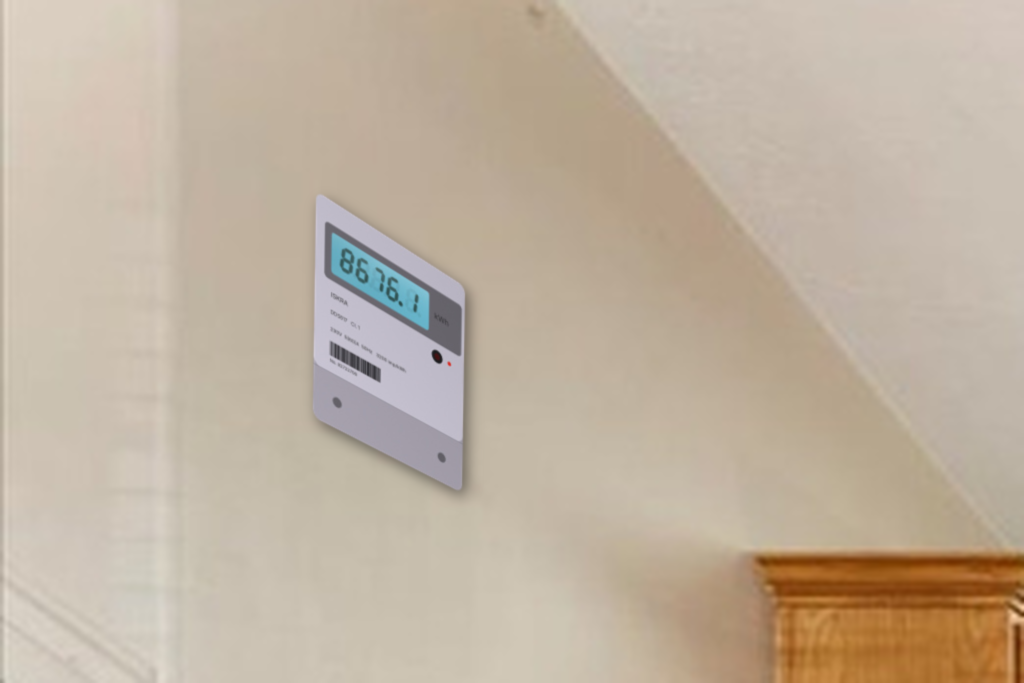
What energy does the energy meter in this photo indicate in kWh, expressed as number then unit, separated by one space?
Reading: 8676.1 kWh
